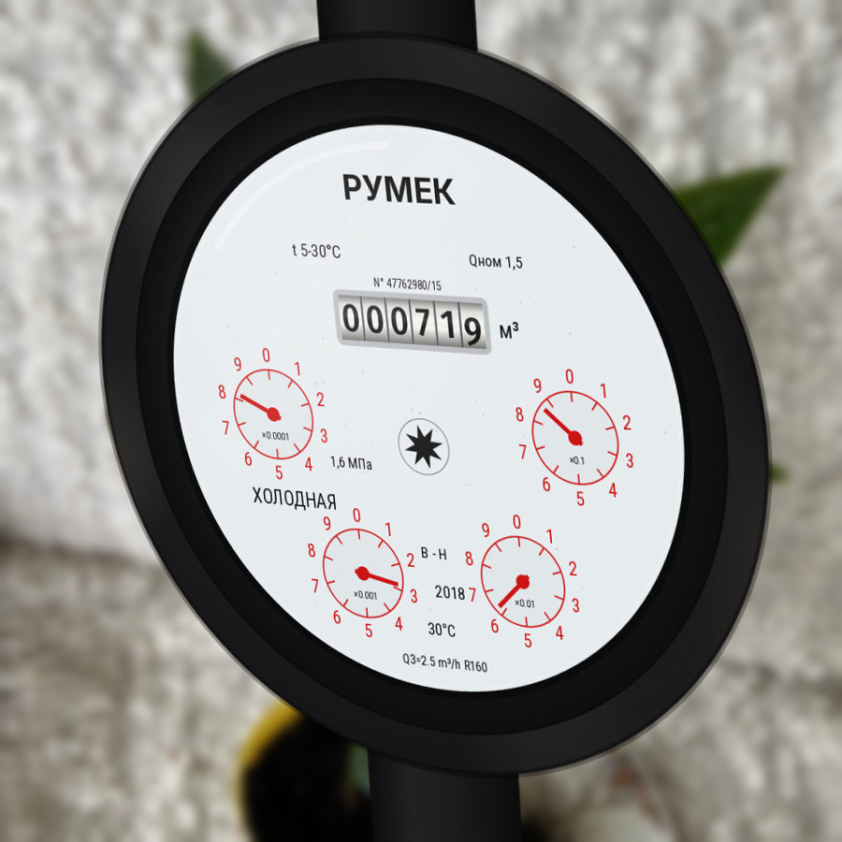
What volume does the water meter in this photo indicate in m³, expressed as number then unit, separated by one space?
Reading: 718.8628 m³
